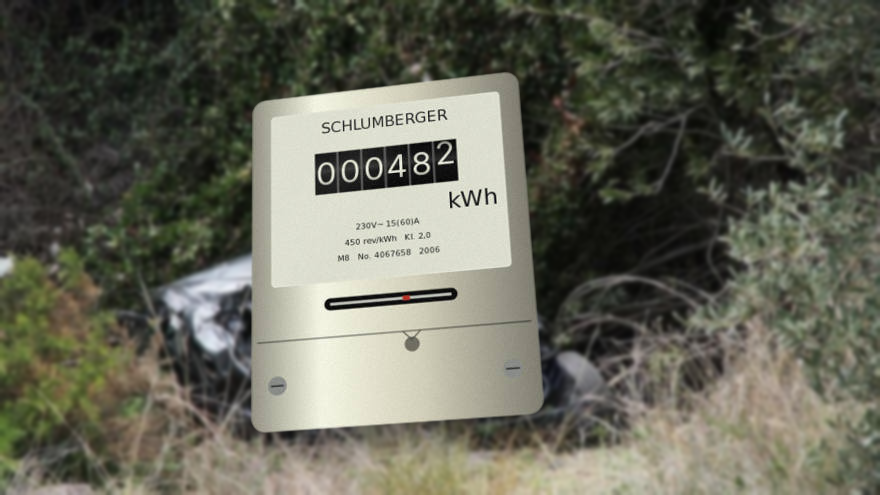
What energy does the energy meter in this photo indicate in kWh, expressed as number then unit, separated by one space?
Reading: 482 kWh
